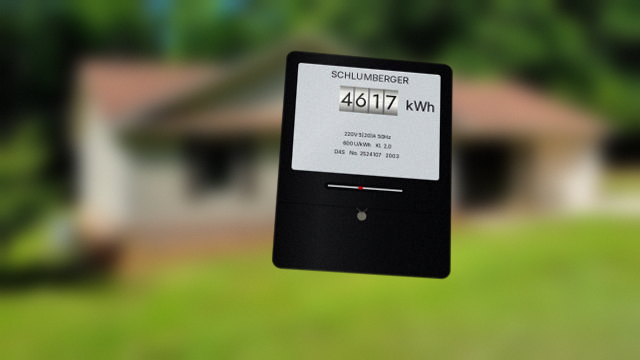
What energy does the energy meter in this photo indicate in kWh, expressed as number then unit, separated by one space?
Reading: 4617 kWh
